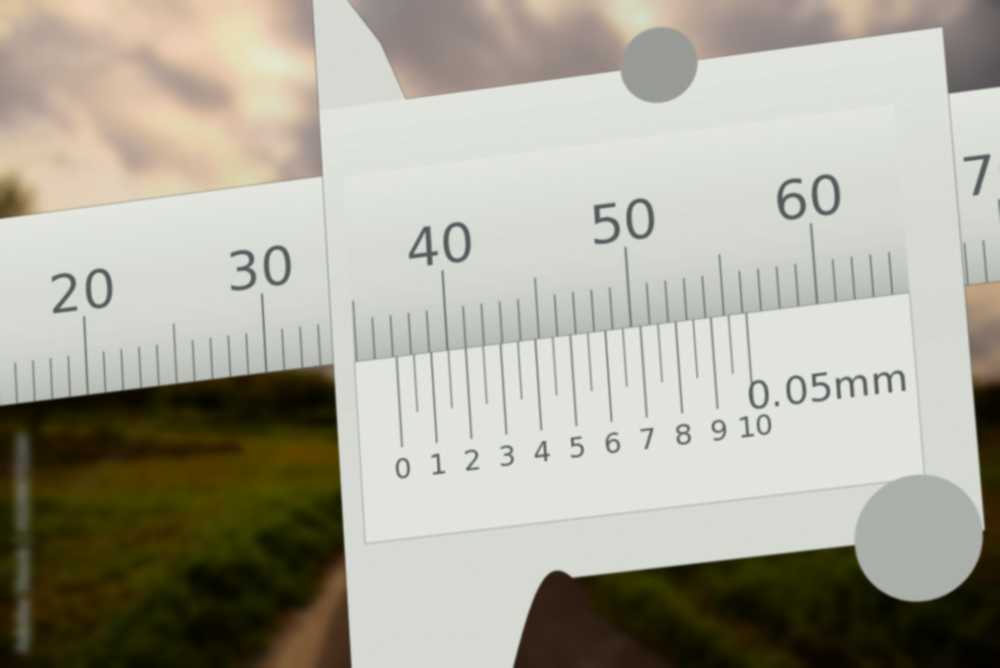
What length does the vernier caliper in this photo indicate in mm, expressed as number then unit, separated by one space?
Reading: 37.2 mm
